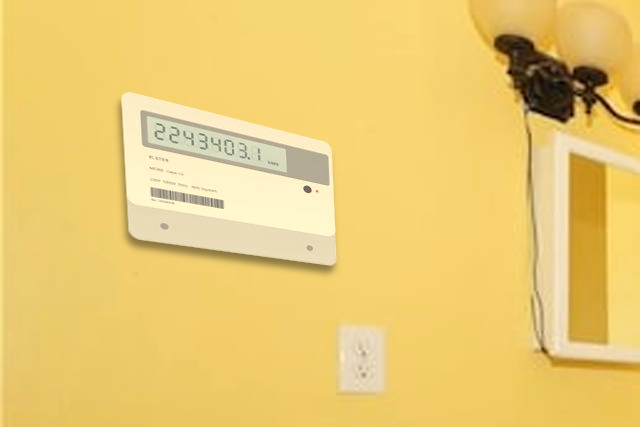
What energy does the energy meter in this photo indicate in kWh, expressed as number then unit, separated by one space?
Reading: 2243403.1 kWh
